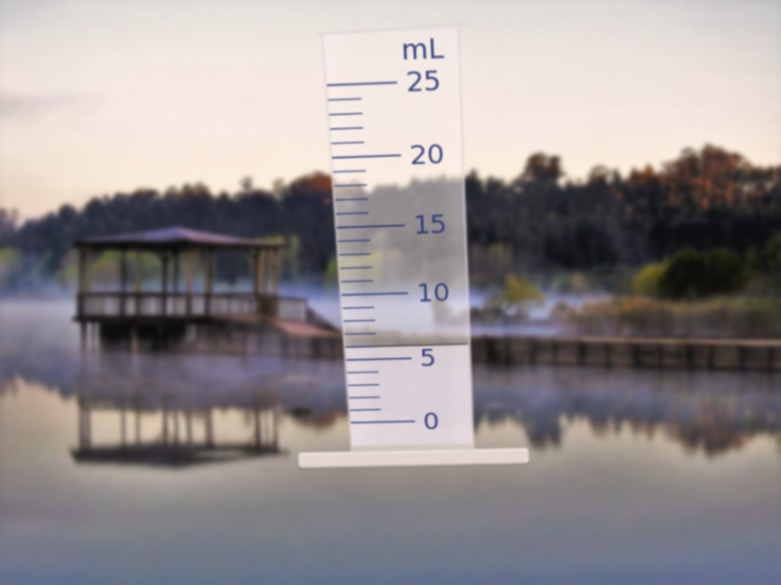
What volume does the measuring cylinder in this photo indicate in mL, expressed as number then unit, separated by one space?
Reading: 6 mL
